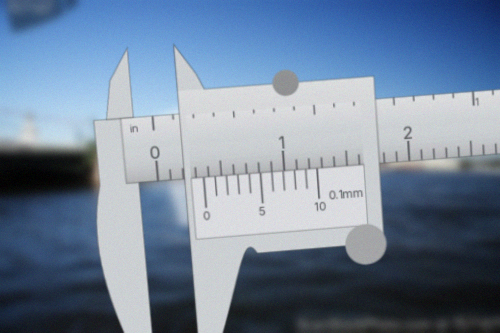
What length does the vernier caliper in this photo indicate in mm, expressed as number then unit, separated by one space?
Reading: 3.6 mm
